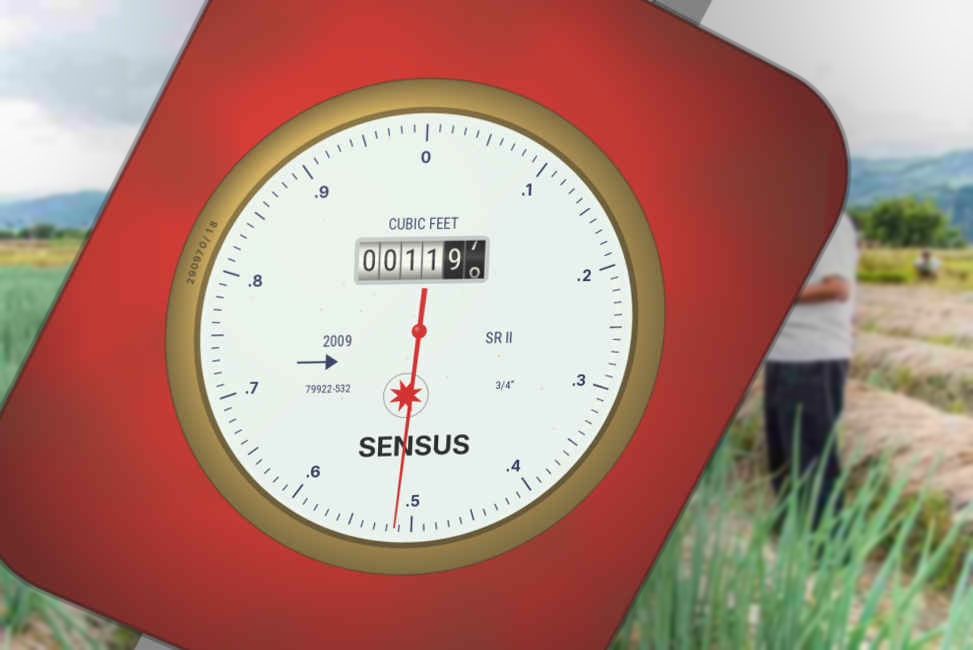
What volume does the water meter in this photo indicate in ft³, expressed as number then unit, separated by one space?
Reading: 1197.51 ft³
